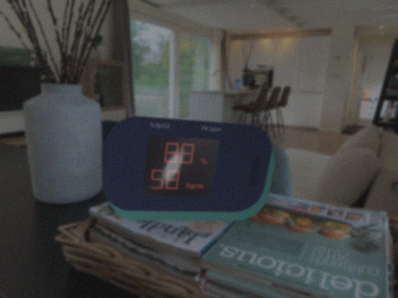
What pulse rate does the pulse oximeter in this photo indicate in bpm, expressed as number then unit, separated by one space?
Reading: 58 bpm
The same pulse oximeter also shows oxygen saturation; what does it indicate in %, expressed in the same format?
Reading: 88 %
